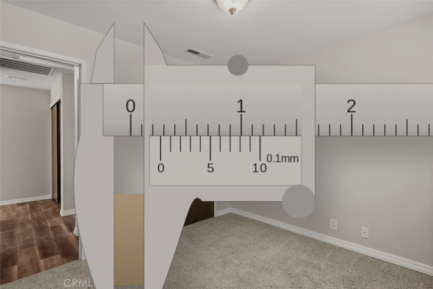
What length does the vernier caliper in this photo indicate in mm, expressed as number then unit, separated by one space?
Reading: 2.7 mm
